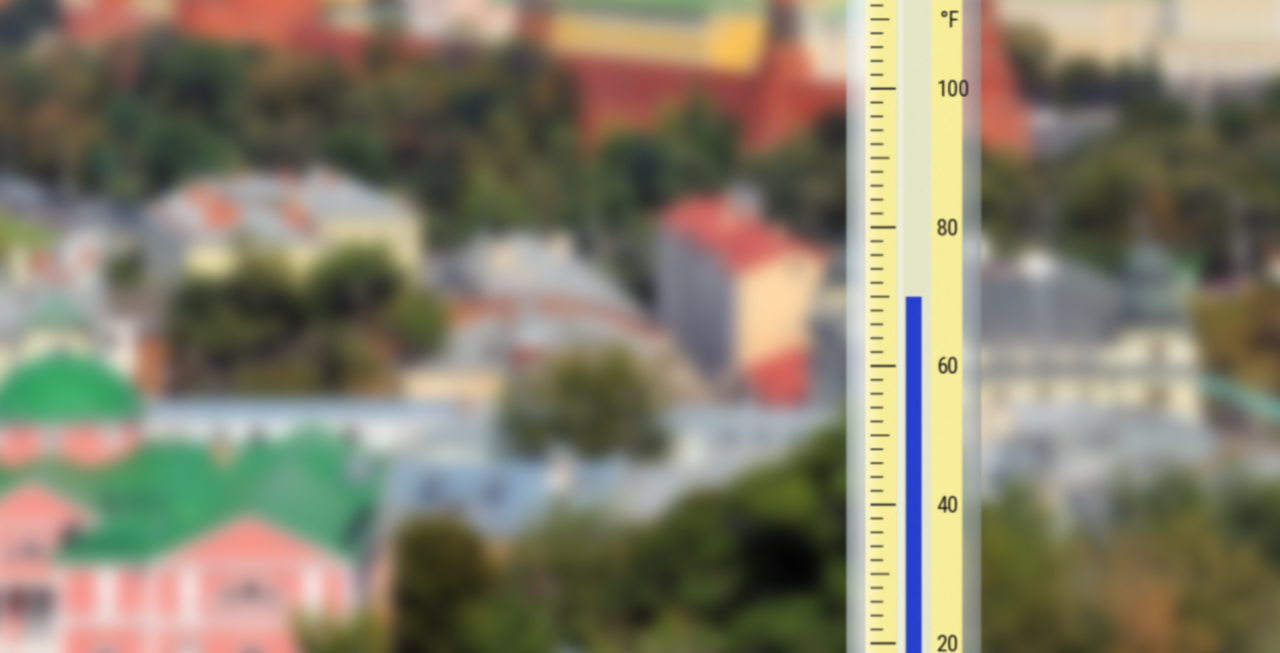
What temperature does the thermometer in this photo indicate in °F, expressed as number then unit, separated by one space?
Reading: 70 °F
